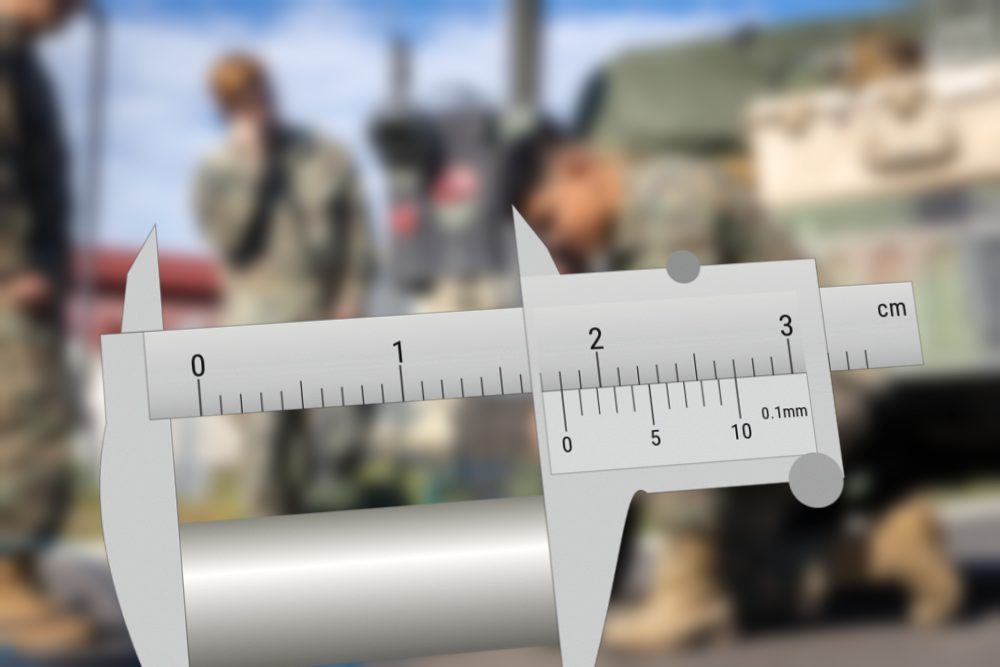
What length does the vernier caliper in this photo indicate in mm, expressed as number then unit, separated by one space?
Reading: 18.0 mm
